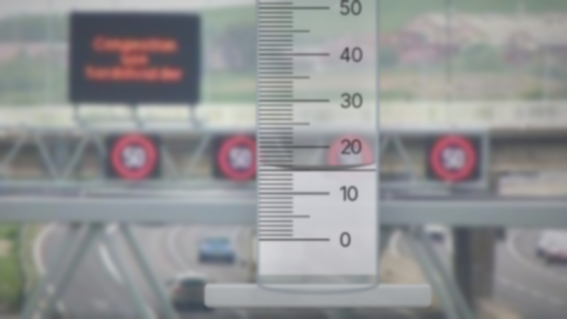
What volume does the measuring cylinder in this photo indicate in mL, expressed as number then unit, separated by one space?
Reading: 15 mL
